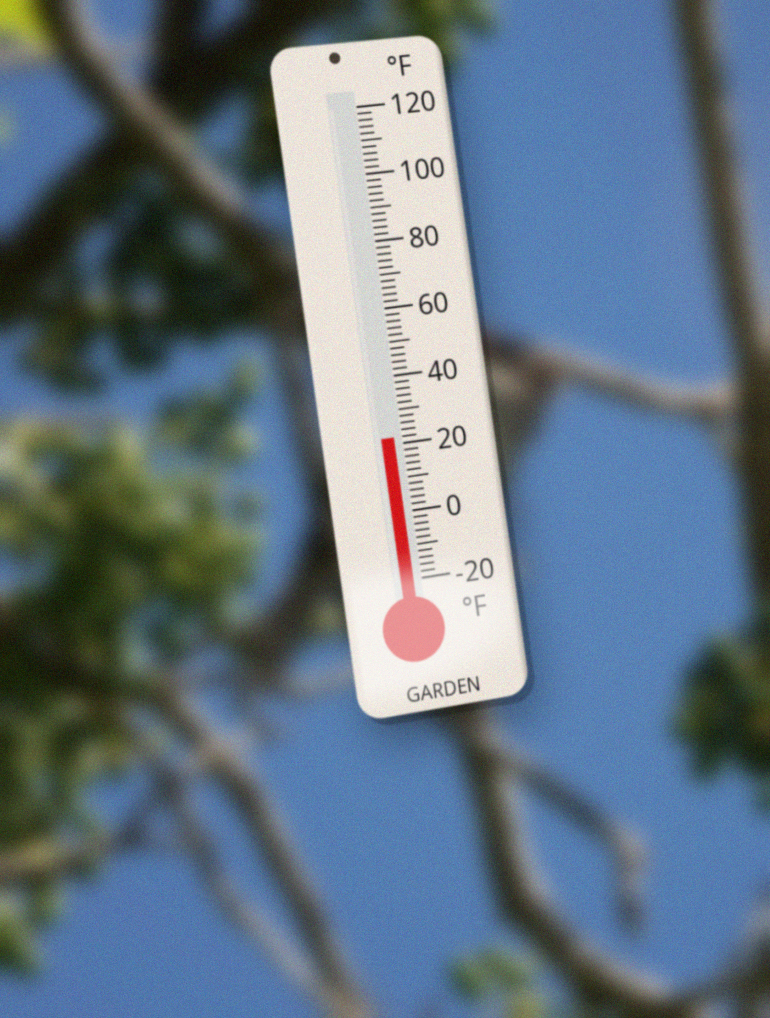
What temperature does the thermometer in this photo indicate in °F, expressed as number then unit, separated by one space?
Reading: 22 °F
